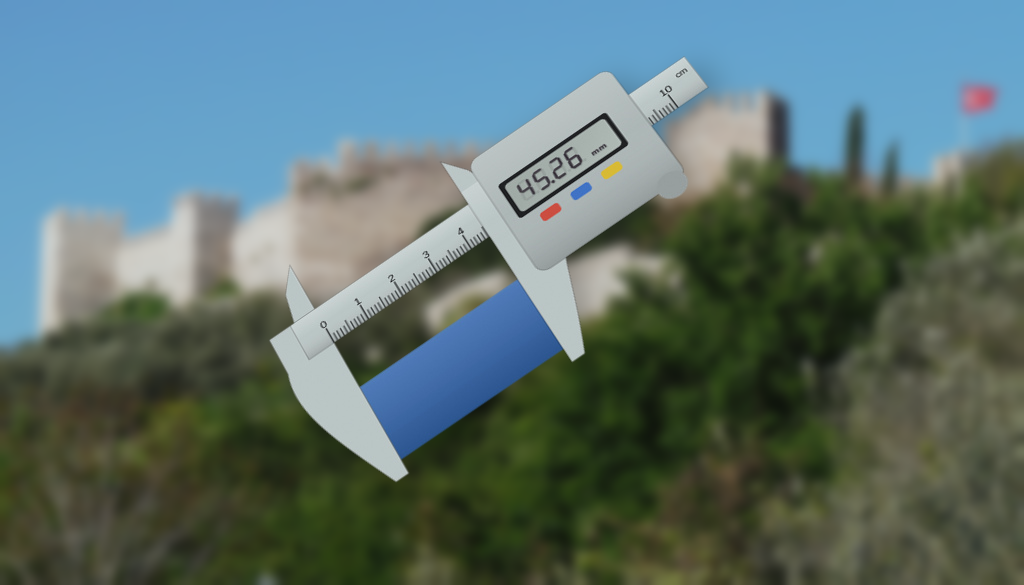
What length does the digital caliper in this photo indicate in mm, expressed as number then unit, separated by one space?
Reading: 45.26 mm
